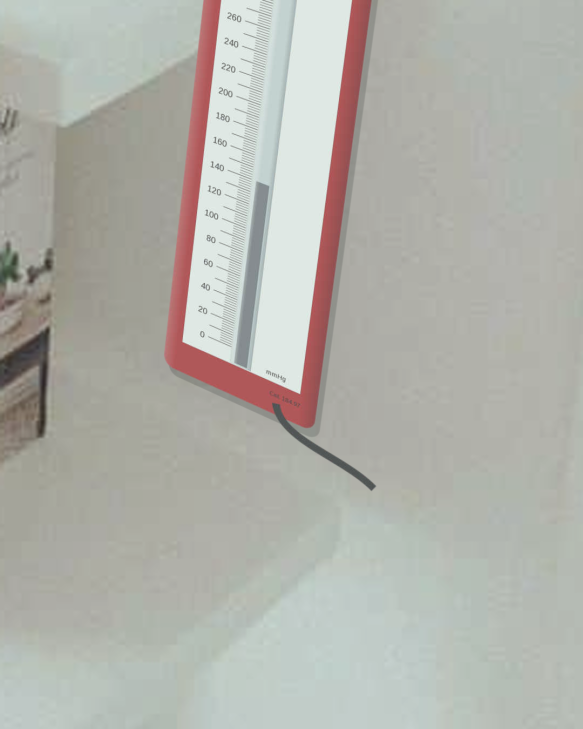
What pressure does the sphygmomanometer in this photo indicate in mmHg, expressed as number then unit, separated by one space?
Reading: 140 mmHg
